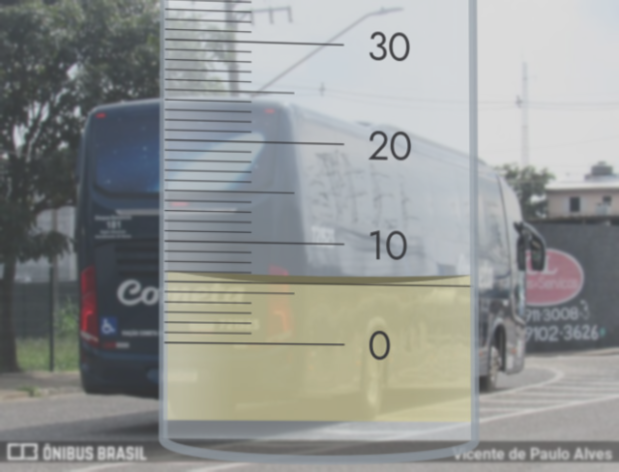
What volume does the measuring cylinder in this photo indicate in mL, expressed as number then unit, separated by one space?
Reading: 6 mL
